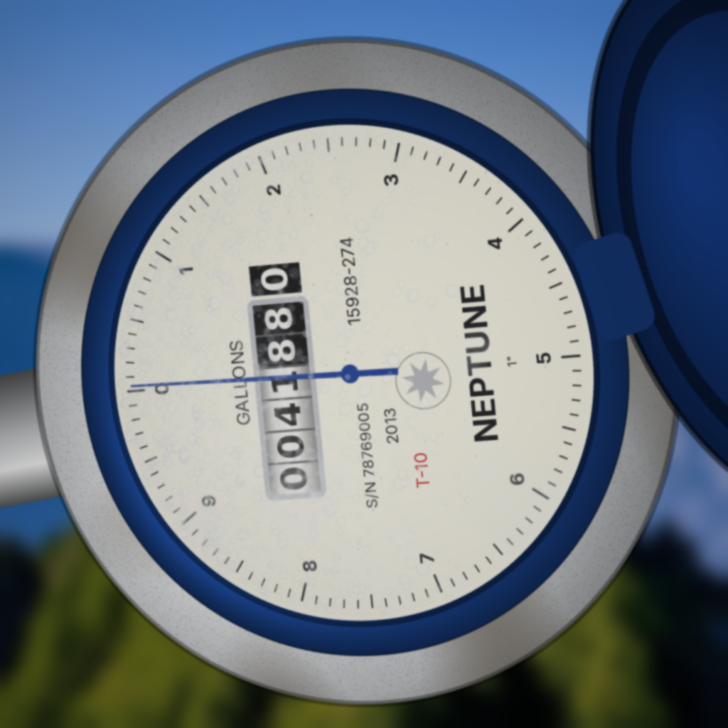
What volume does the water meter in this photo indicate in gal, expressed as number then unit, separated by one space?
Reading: 41880.0 gal
